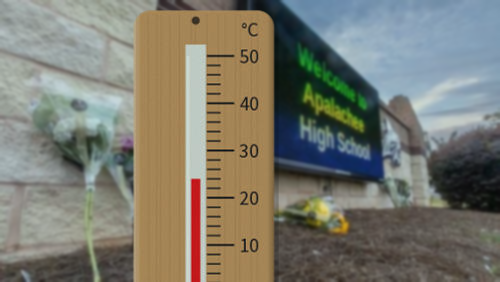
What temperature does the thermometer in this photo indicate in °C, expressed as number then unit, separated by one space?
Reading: 24 °C
